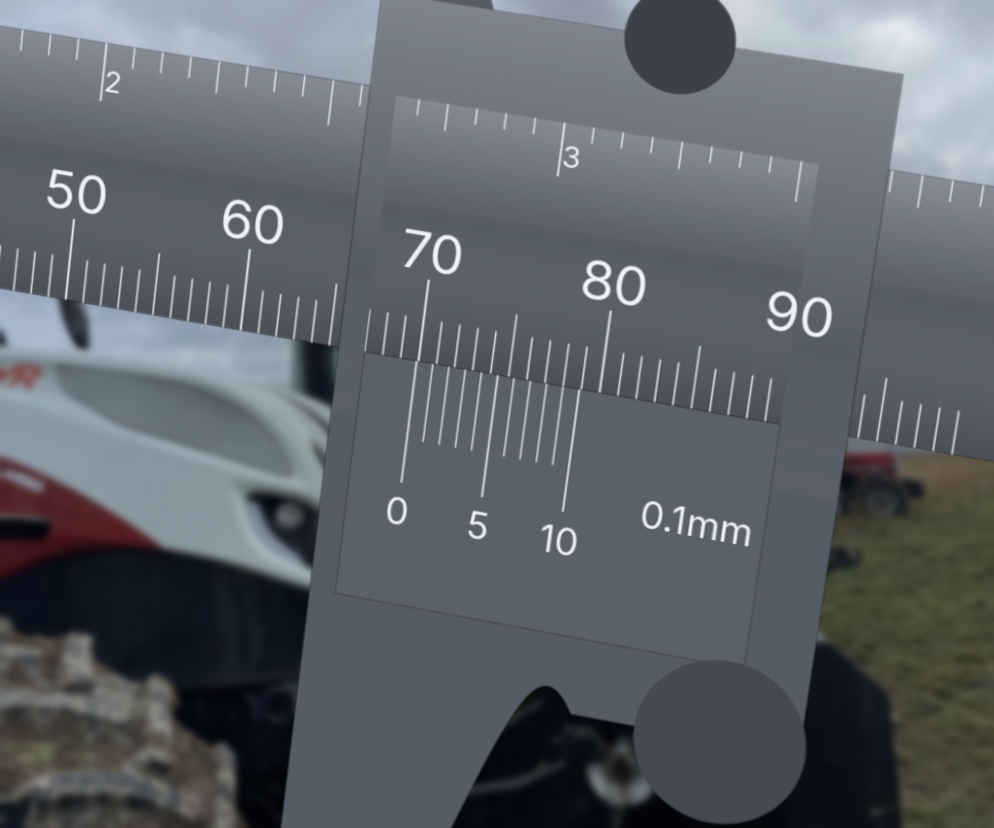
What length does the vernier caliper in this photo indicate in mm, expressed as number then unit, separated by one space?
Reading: 69.9 mm
